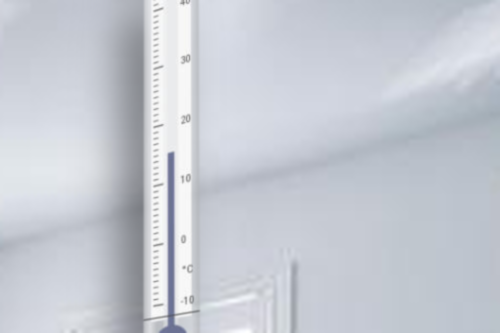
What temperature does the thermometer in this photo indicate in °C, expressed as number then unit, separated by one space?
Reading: 15 °C
